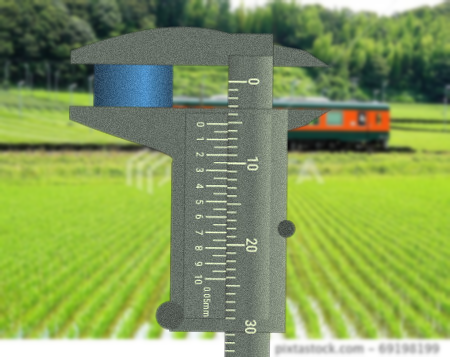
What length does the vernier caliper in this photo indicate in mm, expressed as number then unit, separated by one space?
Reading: 5.2 mm
